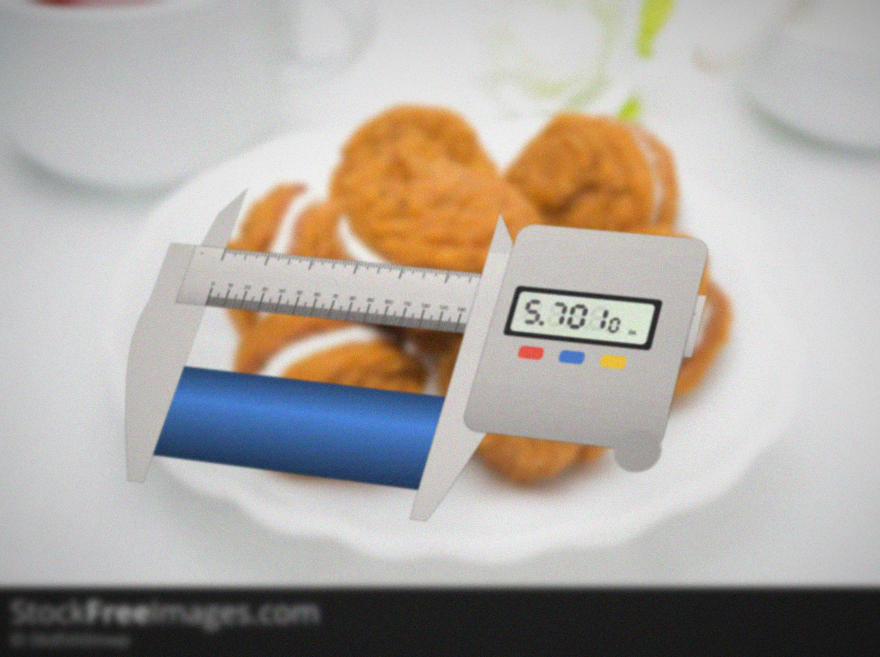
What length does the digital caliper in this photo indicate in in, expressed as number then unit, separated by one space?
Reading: 5.7010 in
